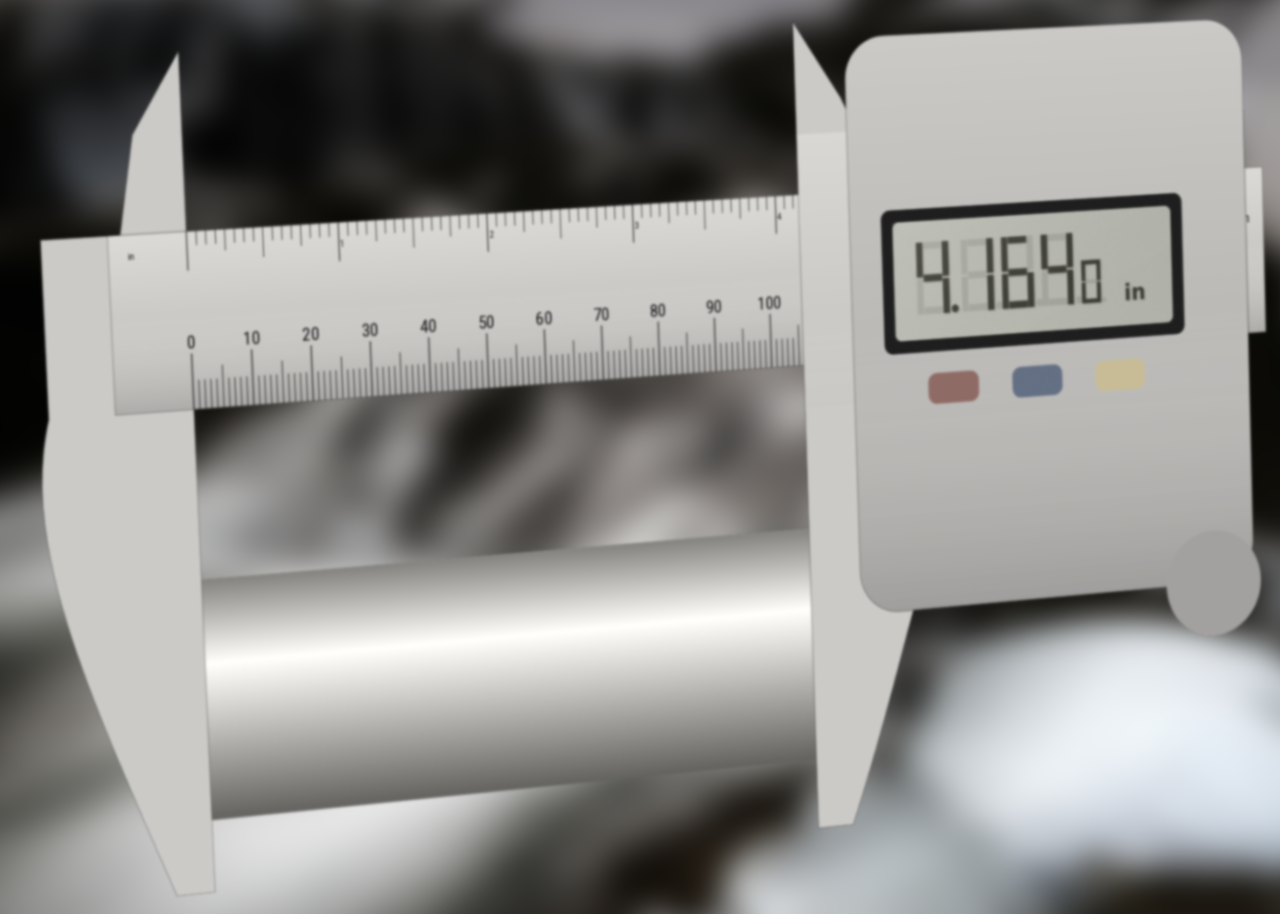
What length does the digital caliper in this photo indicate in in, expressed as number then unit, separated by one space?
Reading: 4.1640 in
